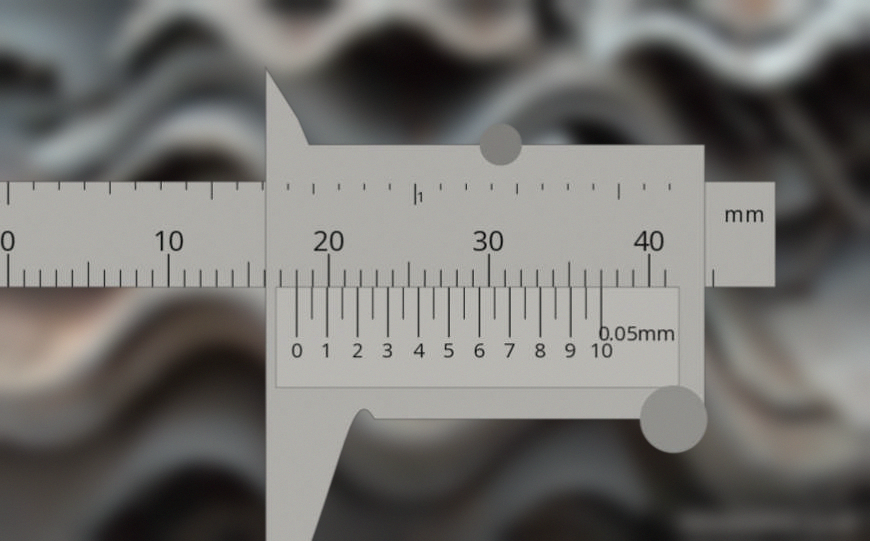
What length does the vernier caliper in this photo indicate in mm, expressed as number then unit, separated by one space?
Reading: 18.0 mm
